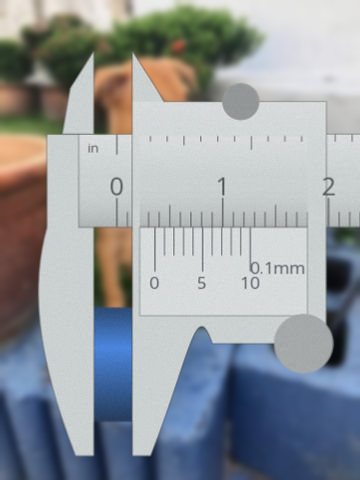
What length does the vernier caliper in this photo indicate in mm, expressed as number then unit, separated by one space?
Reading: 3.6 mm
